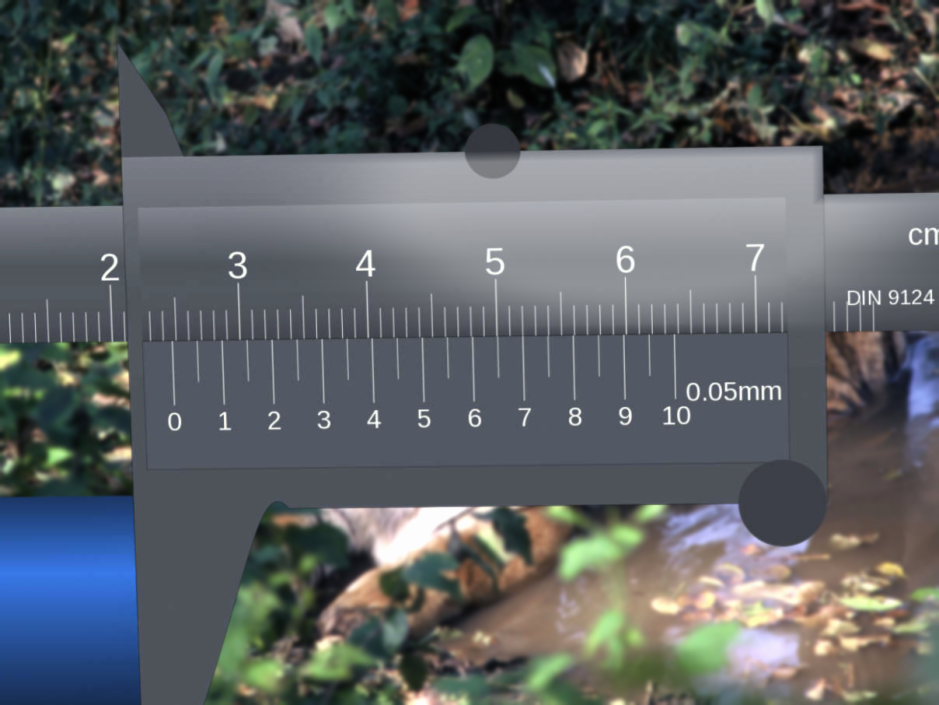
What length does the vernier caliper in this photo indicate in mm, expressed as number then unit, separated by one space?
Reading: 24.7 mm
